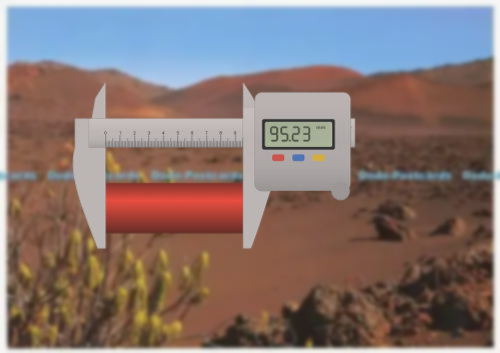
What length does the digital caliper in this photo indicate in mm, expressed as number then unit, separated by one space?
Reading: 95.23 mm
